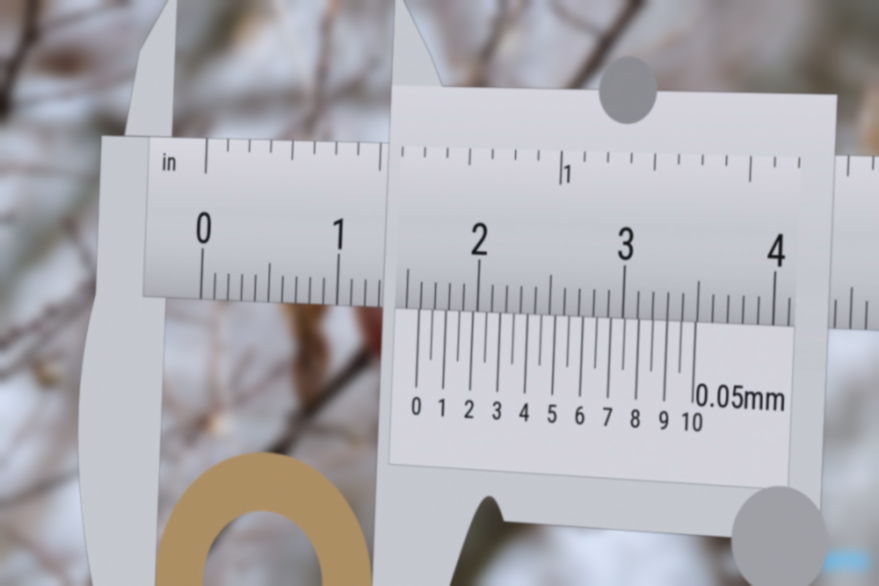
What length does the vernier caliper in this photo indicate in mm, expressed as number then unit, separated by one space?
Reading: 15.9 mm
